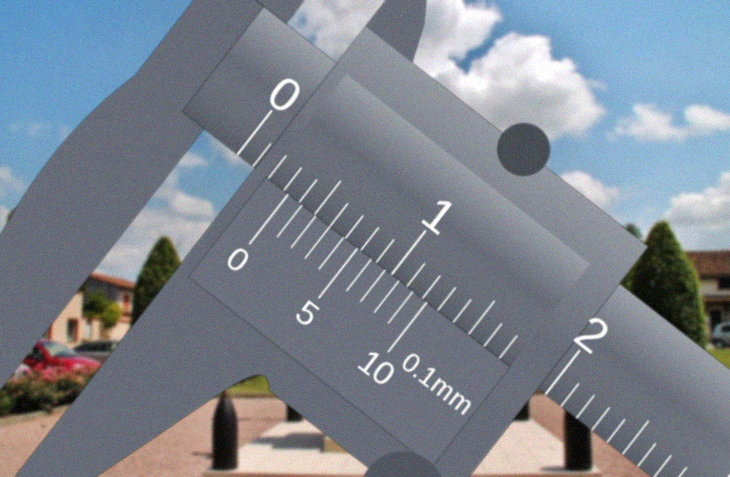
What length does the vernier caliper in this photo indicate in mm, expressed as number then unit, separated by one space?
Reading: 3.3 mm
